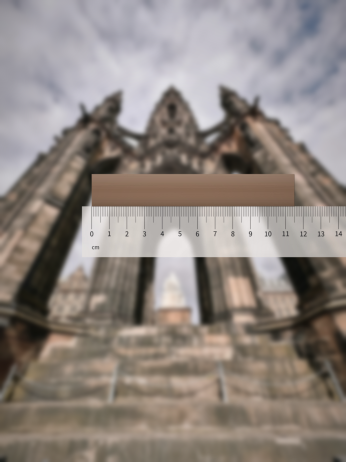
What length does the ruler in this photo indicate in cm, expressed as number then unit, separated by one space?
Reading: 11.5 cm
